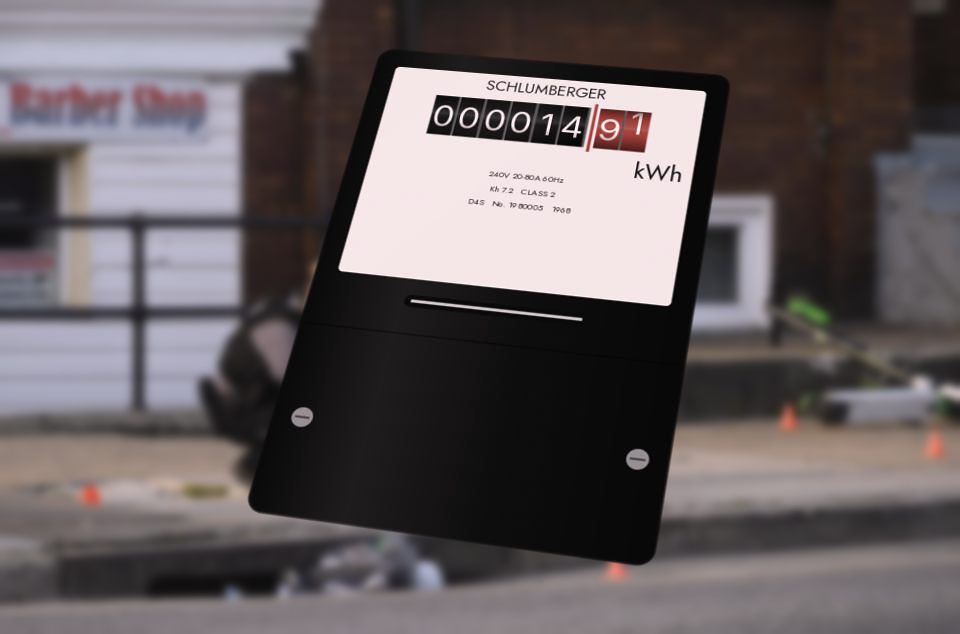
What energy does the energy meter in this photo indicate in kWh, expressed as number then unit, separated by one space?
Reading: 14.91 kWh
